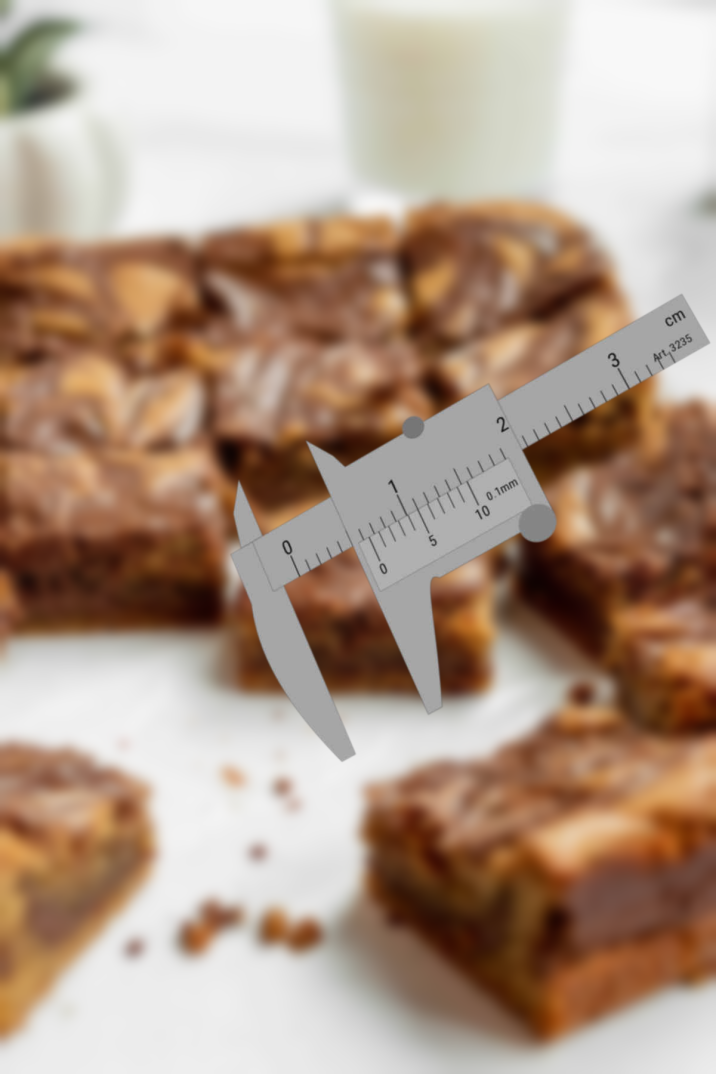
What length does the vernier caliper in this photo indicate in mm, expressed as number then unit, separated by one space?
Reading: 6.5 mm
